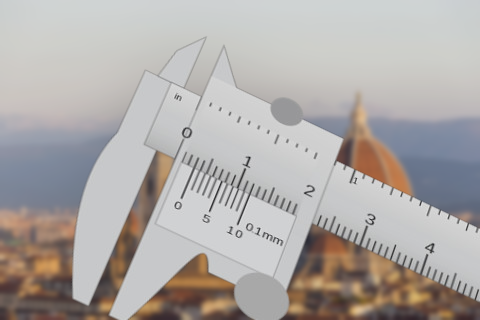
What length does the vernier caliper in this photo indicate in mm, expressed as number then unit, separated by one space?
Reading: 3.0 mm
